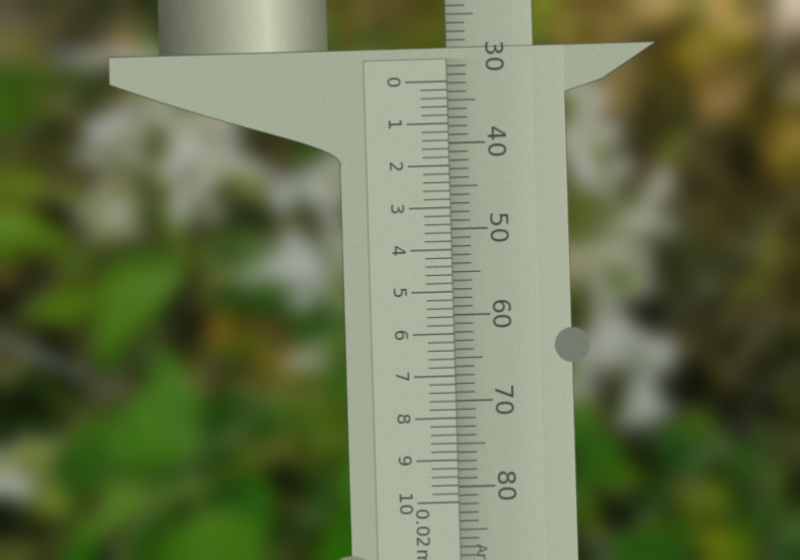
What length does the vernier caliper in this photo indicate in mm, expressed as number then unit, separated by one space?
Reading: 32.8 mm
